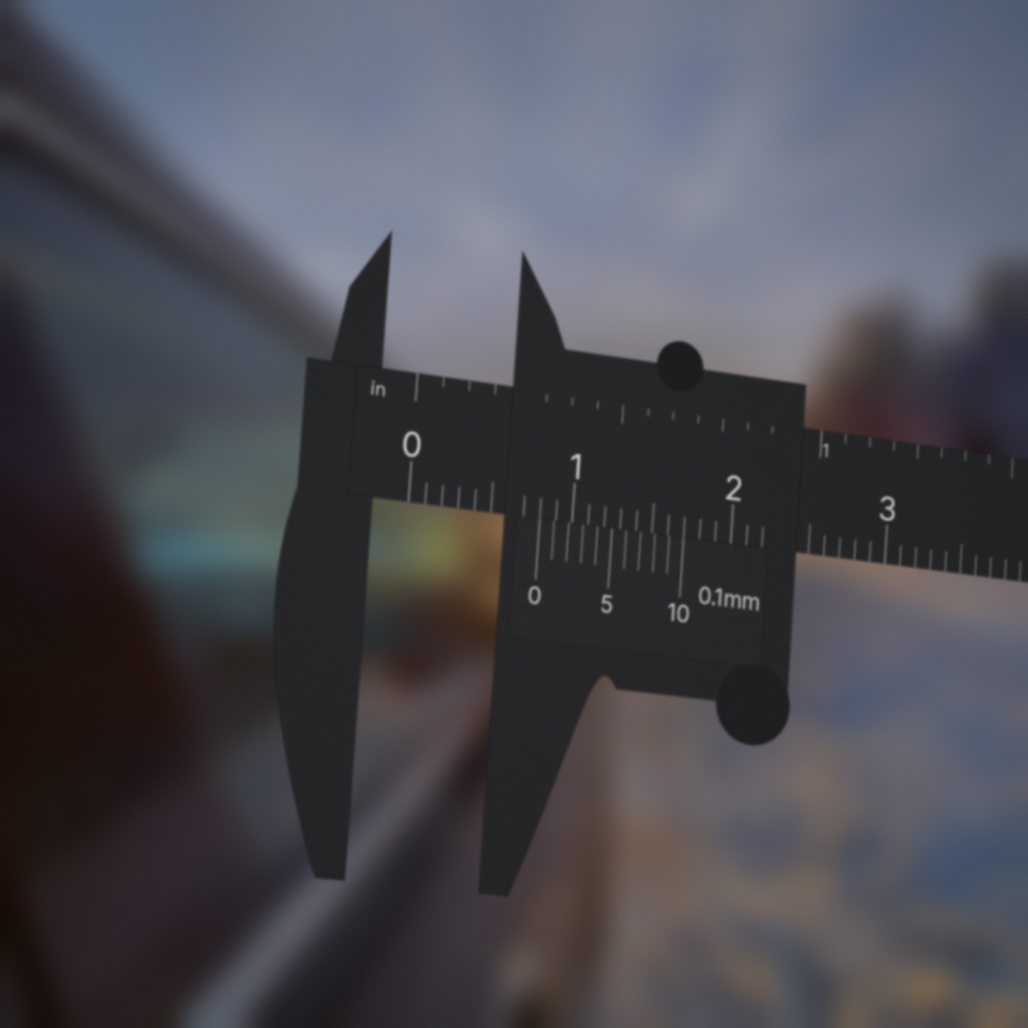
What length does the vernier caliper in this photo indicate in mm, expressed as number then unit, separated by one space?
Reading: 8.0 mm
